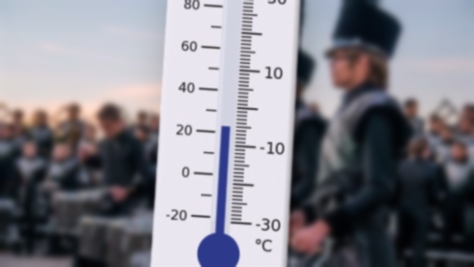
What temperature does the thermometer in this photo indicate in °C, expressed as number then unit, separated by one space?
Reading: -5 °C
